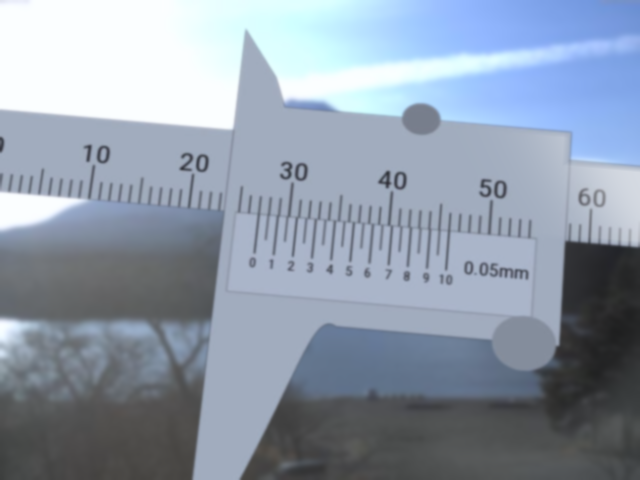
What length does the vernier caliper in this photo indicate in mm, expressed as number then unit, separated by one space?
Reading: 27.0 mm
